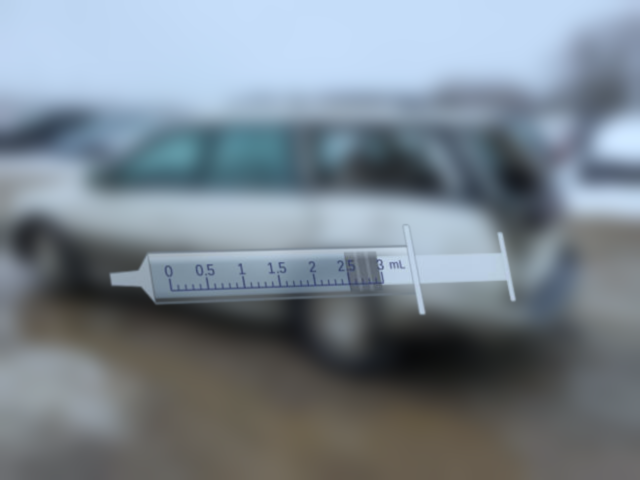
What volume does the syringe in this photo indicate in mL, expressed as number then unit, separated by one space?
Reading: 2.5 mL
